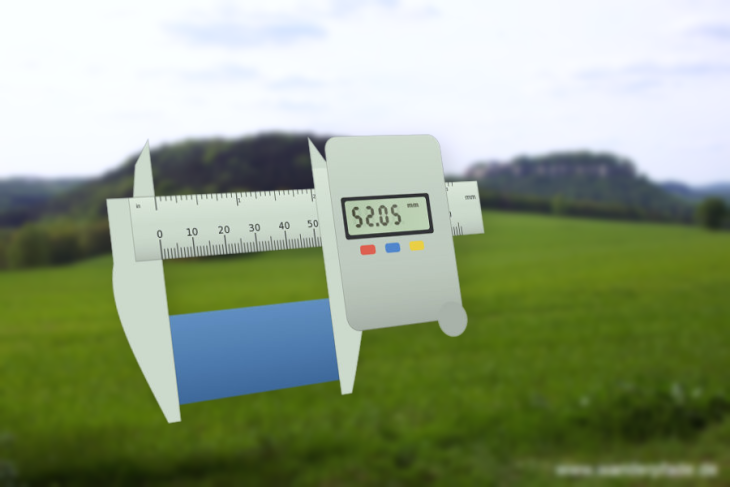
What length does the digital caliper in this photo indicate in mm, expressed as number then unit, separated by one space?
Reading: 52.05 mm
